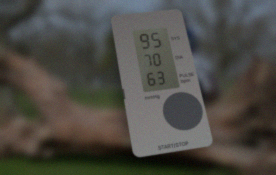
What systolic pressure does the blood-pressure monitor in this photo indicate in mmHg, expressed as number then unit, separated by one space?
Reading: 95 mmHg
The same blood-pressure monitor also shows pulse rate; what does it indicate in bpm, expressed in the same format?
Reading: 63 bpm
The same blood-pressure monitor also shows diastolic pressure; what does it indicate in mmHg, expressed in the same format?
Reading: 70 mmHg
